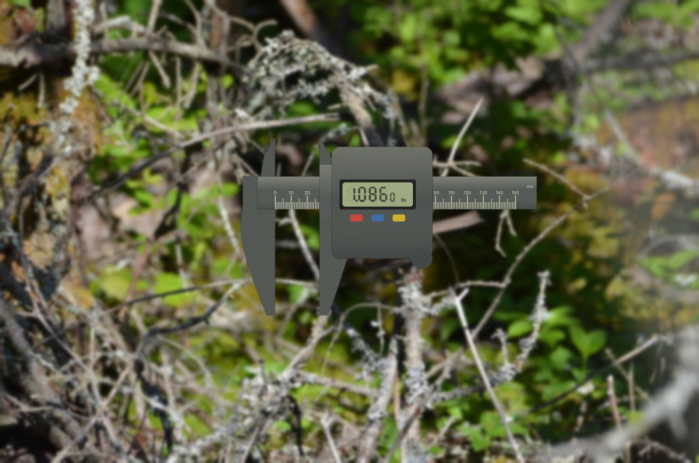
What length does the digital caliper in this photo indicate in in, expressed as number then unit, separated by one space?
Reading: 1.0860 in
